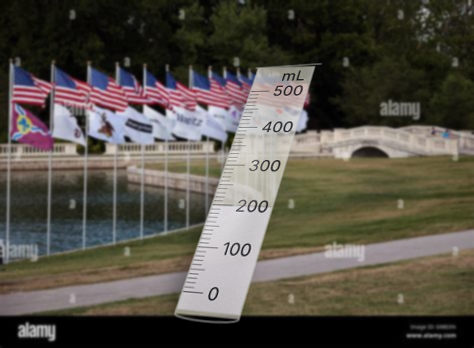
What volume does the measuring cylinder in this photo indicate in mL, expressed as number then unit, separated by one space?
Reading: 200 mL
